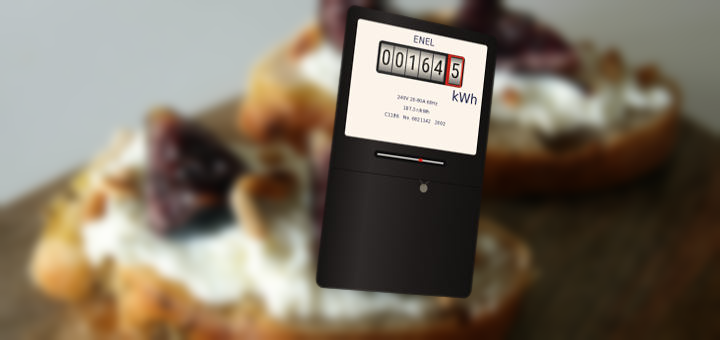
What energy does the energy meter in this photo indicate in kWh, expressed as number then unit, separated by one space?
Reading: 164.5 kWh
